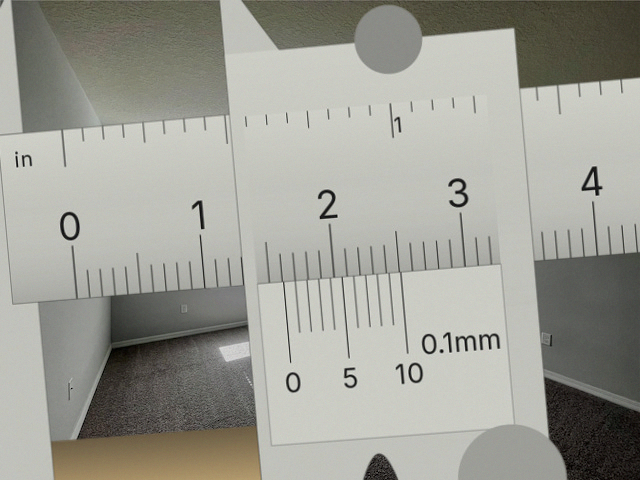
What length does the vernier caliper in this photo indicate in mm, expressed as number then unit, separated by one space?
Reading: 16.1 mm
